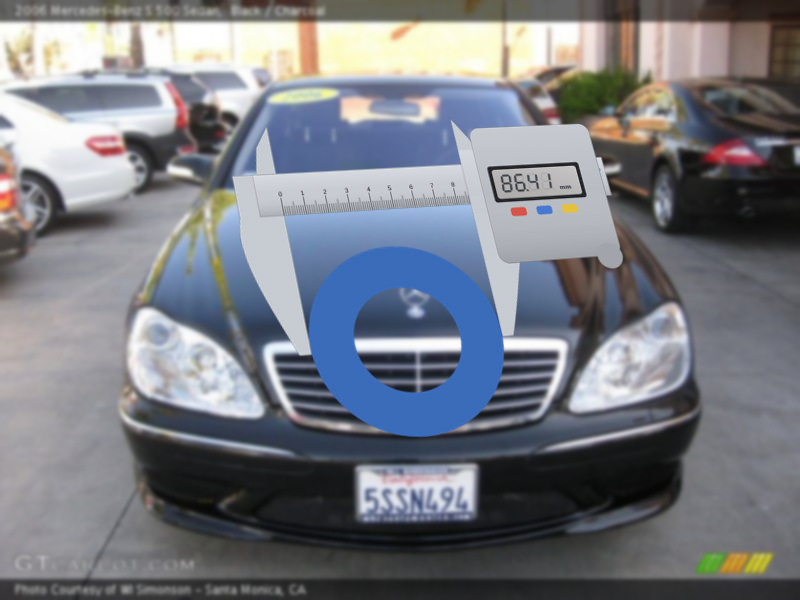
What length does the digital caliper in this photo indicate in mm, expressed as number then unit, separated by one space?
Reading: 86.41 mm
